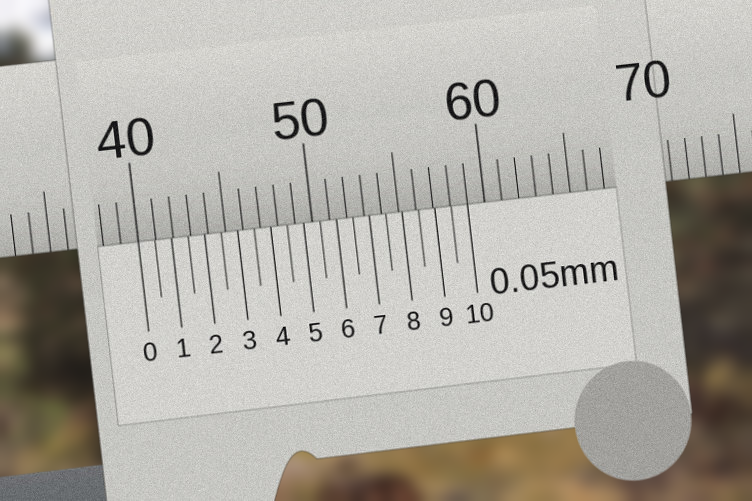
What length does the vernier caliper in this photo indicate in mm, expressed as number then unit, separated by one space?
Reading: 40.0 mm
